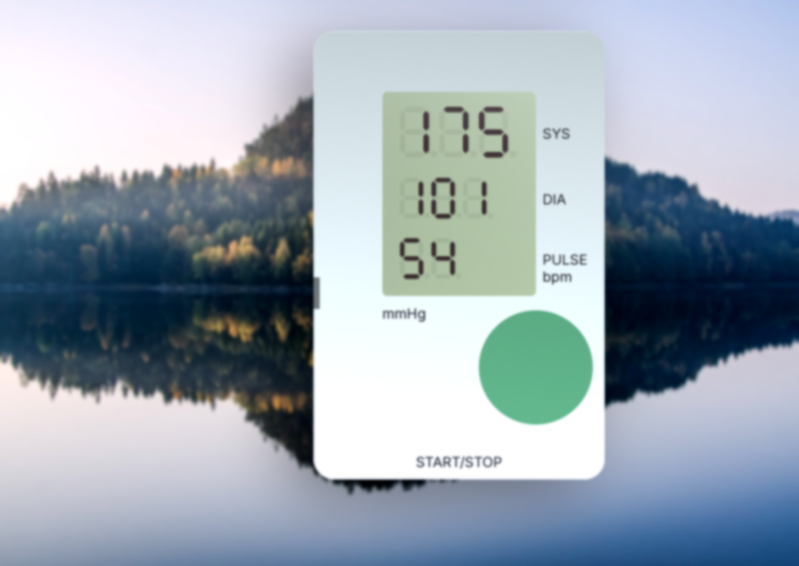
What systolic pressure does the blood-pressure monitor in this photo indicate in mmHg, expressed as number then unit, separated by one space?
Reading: 175 mmHg
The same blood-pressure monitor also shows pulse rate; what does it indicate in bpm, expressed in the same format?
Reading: 54 bpm
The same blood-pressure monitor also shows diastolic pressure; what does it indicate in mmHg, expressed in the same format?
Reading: 101 mmHg
